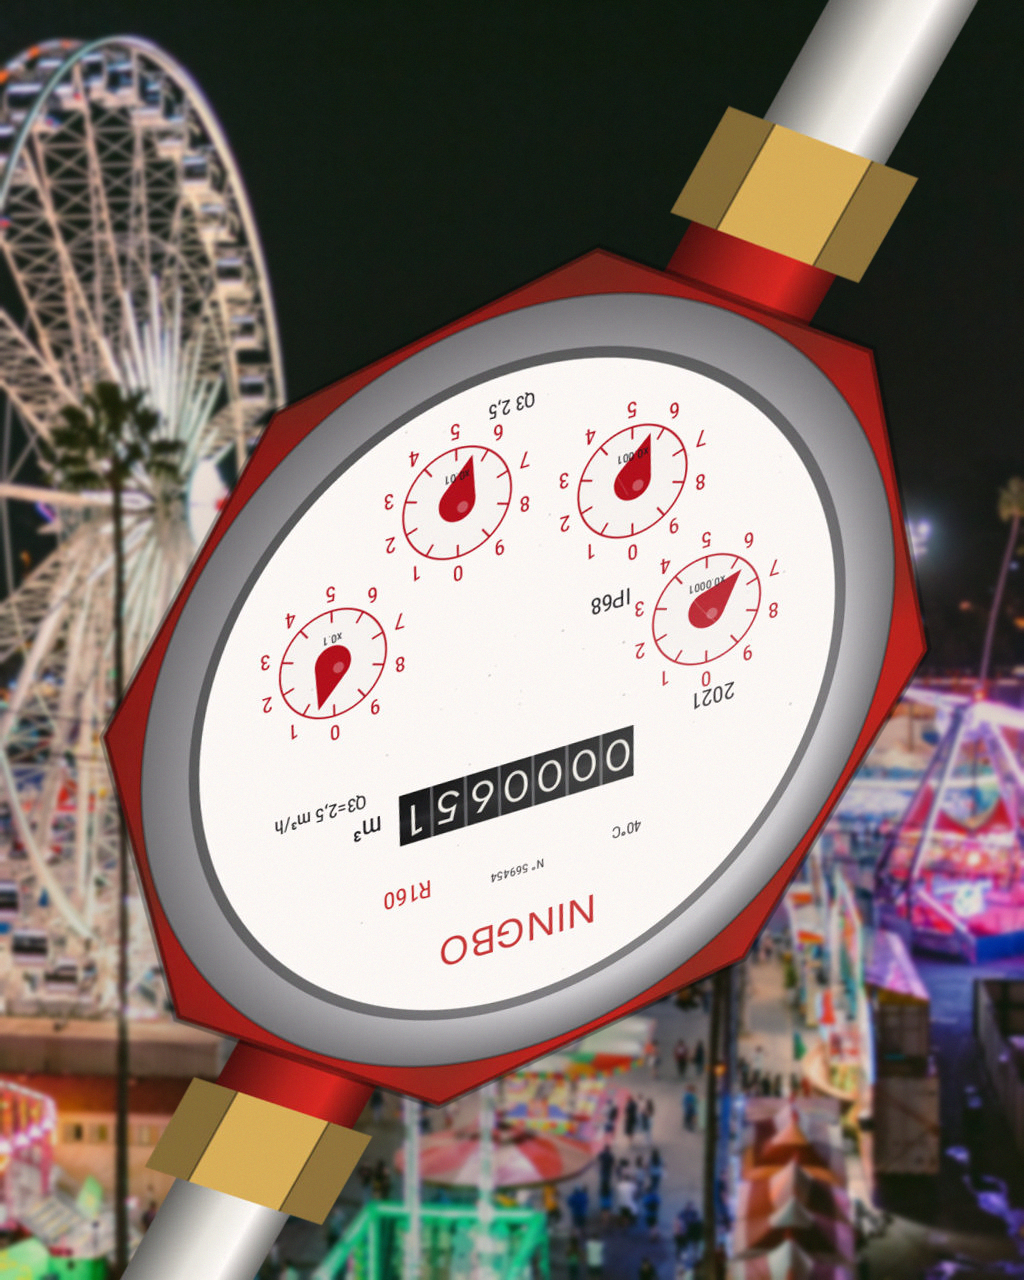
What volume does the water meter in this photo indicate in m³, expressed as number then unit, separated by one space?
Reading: 651.0556 m³
